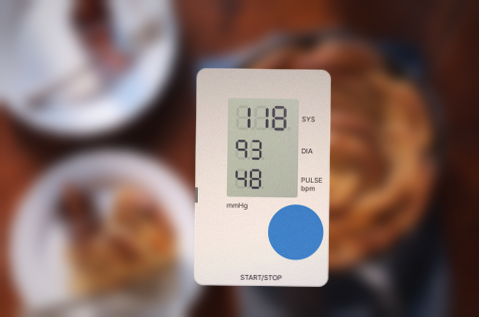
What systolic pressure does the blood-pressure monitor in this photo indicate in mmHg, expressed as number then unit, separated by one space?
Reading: 118 mmHg
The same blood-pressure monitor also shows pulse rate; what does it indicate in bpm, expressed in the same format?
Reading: 48 bpm
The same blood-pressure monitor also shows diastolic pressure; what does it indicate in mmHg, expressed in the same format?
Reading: 93 mmHg
